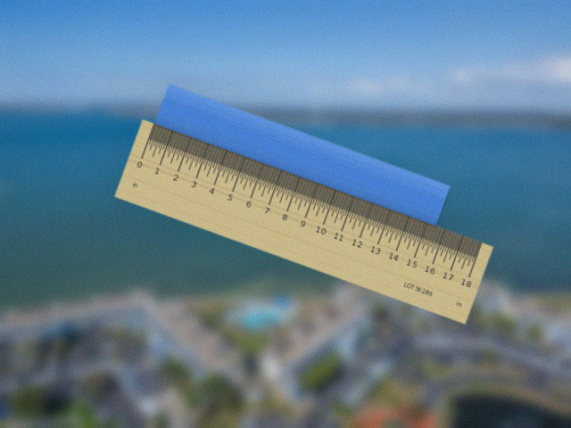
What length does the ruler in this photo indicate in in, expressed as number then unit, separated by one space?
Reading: 15.5 in
